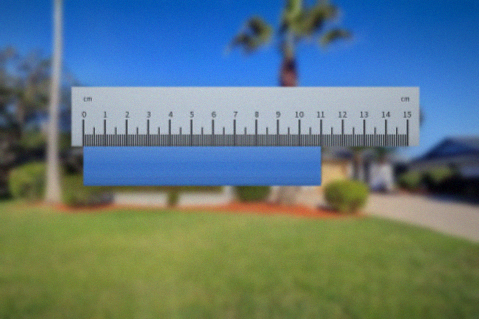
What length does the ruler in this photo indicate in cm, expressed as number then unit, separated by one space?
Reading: 11 cm
